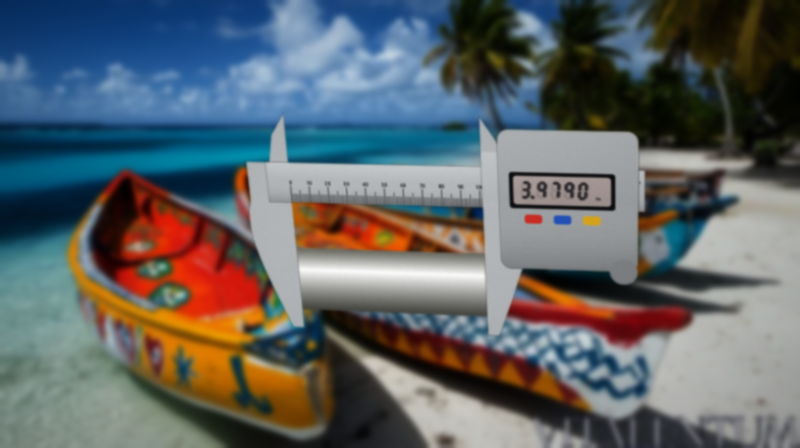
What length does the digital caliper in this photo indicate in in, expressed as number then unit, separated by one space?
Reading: 3.9790 in
